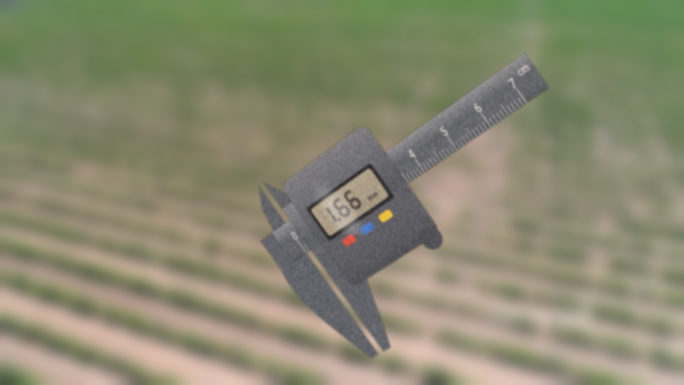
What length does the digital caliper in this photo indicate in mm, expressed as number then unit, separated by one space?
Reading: 1.66 mm
